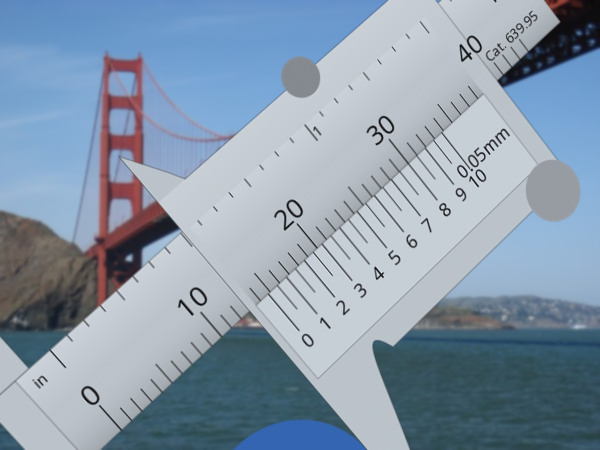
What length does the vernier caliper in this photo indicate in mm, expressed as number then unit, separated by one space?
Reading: 14.8 mm
